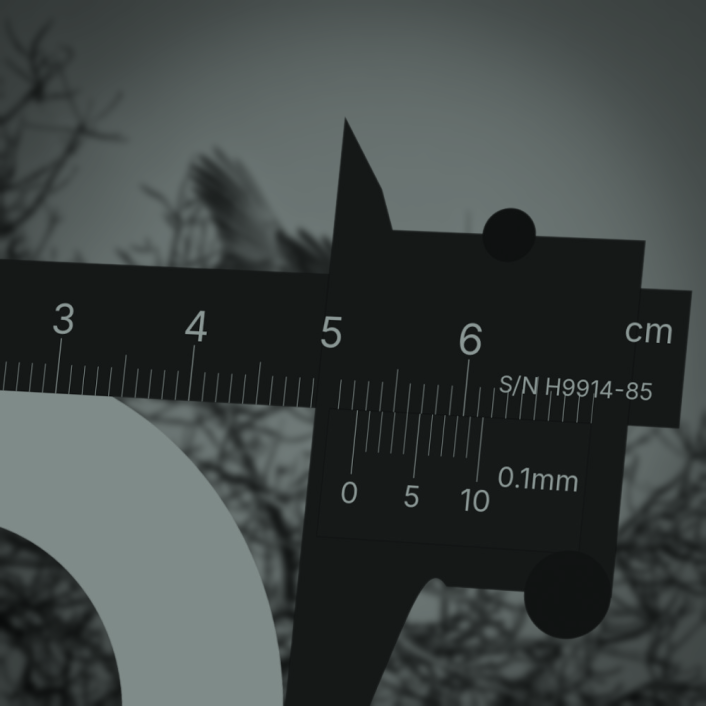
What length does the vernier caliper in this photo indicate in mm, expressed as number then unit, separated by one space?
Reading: 52.4 mm
